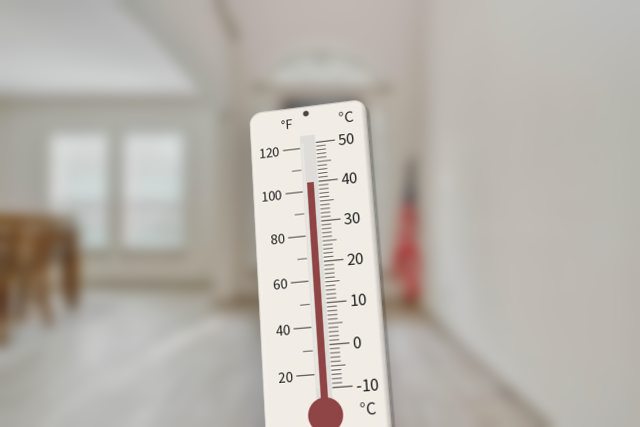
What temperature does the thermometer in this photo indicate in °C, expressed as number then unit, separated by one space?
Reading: 40 °C
